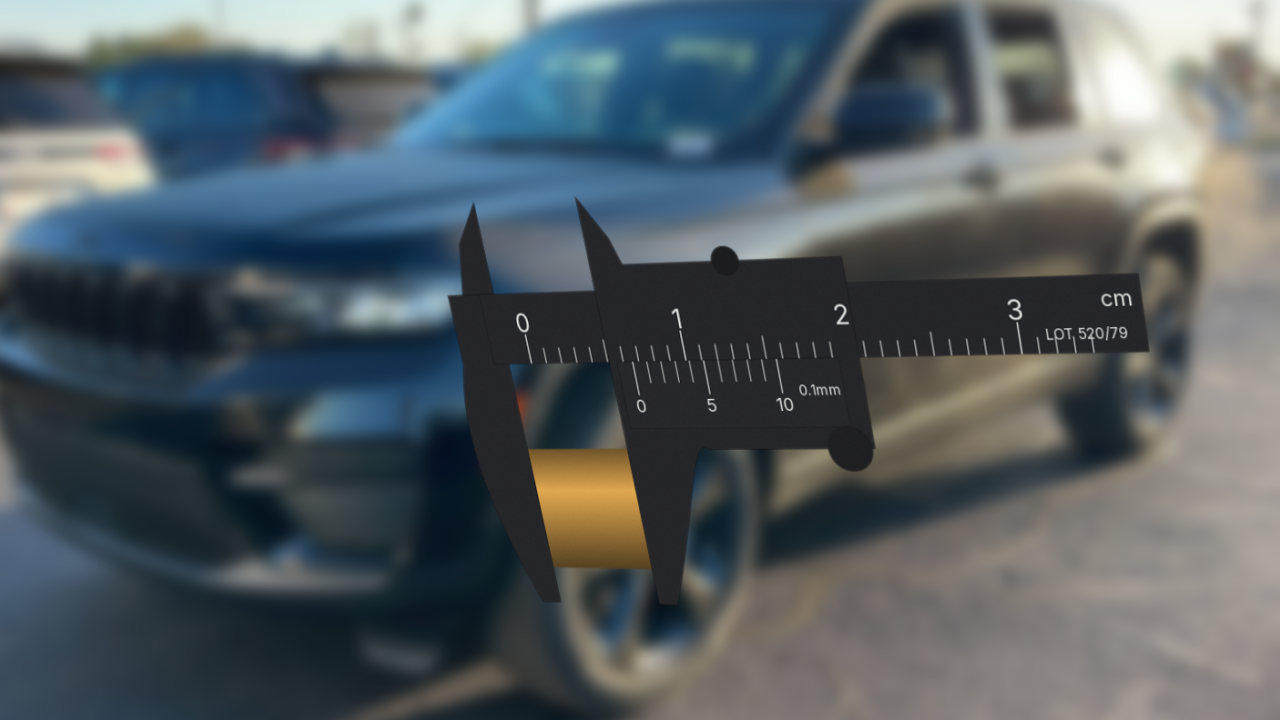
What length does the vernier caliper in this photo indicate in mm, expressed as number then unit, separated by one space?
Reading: 6.6 mm
